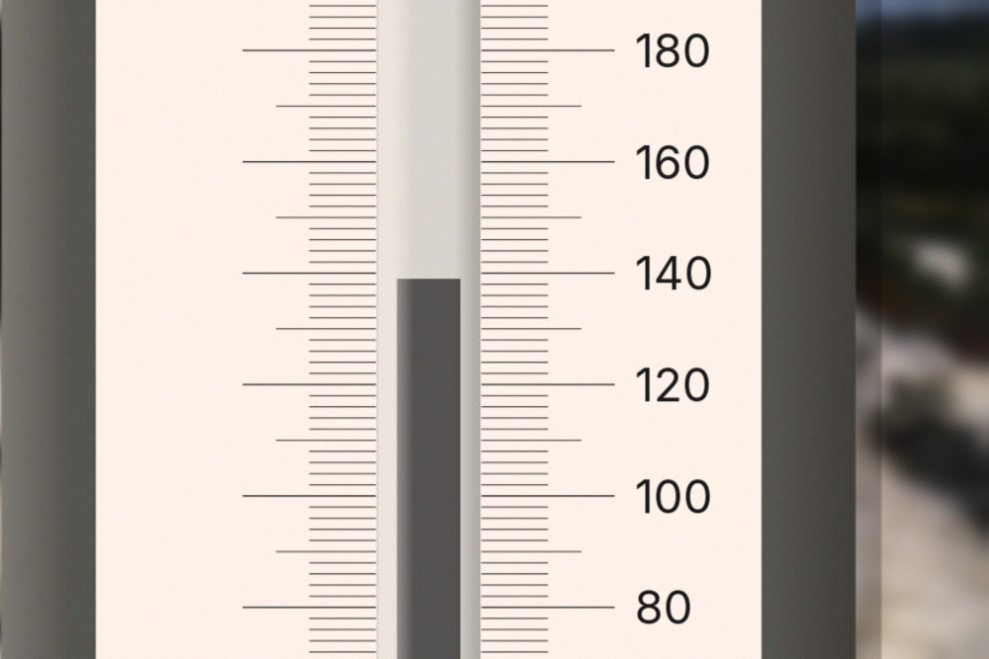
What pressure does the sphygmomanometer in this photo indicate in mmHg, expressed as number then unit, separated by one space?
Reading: 139 mmHg
